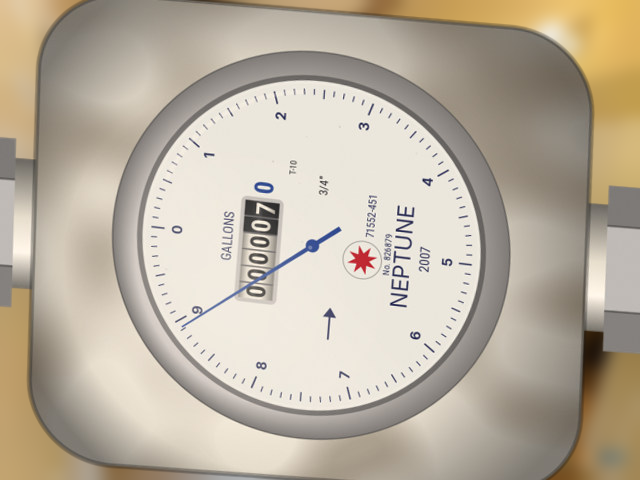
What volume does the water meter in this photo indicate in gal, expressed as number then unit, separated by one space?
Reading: 68.9 gal
